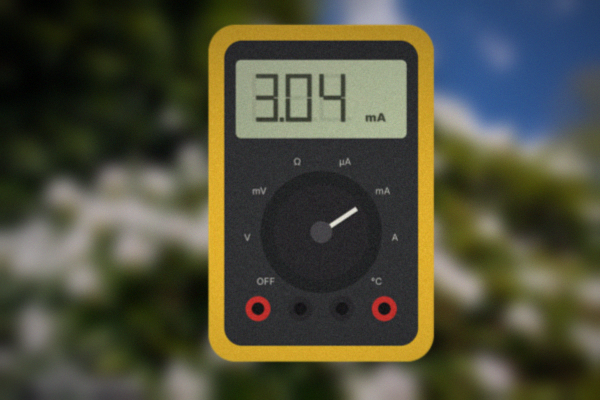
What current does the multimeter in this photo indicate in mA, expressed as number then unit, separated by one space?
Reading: 3.04 mA
